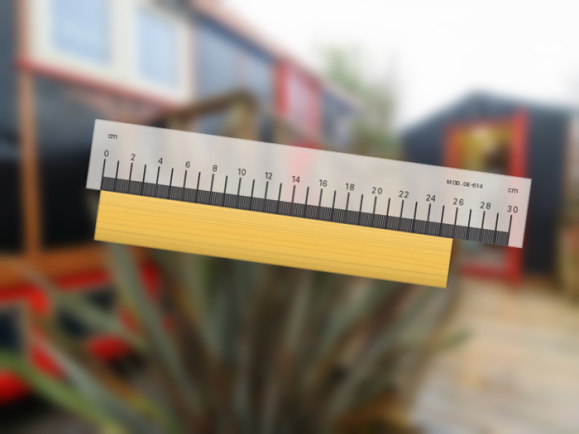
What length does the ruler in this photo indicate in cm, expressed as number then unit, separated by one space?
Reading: 26 cm
